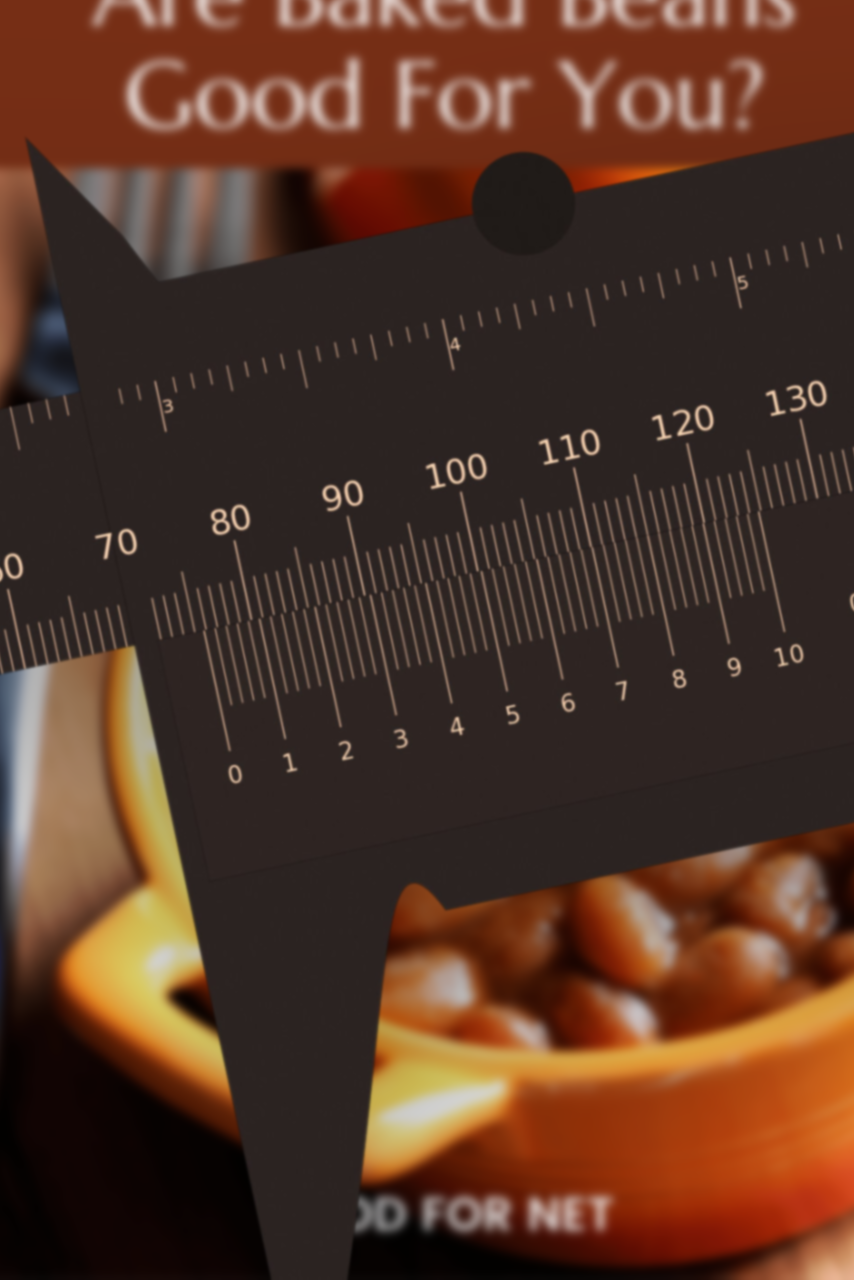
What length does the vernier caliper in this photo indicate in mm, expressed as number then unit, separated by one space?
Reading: 75.8 mm
